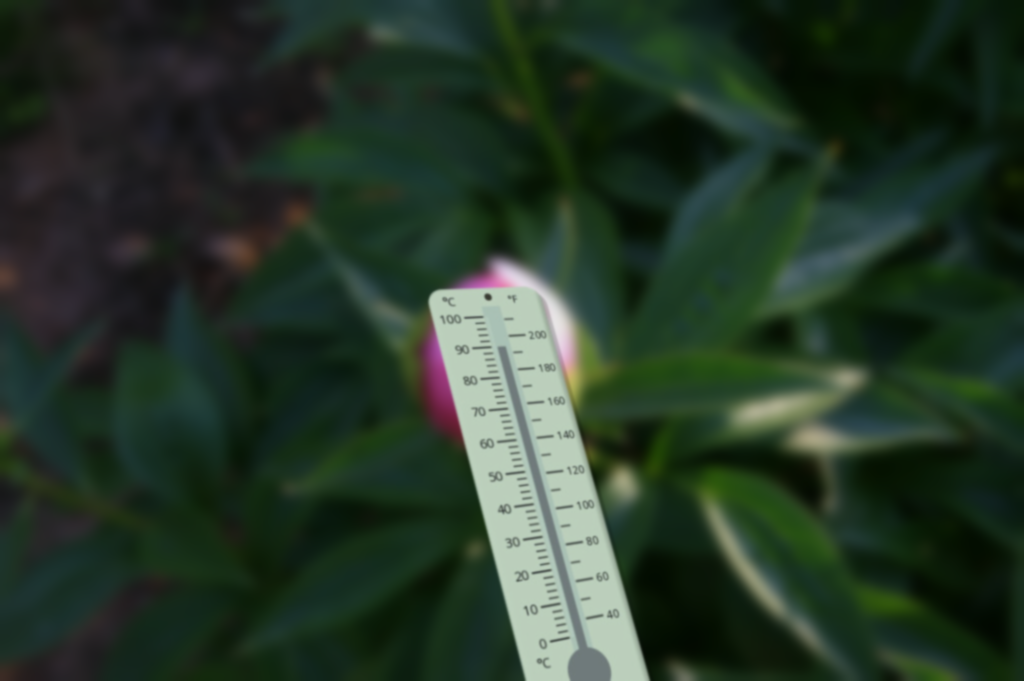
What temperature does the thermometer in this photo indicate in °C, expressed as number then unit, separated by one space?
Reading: 90 °C
